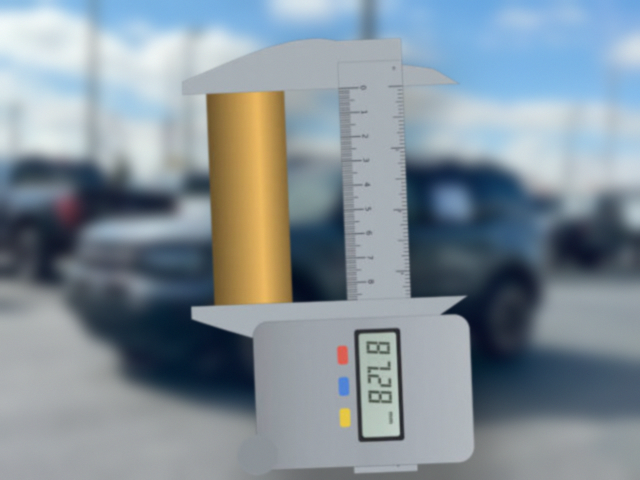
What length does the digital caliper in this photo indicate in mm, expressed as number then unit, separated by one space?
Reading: 87.28 mm
